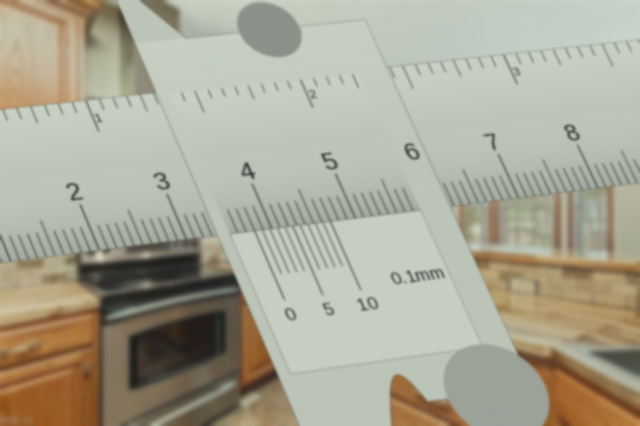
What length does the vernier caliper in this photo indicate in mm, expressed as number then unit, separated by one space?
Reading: 38.0 mm
